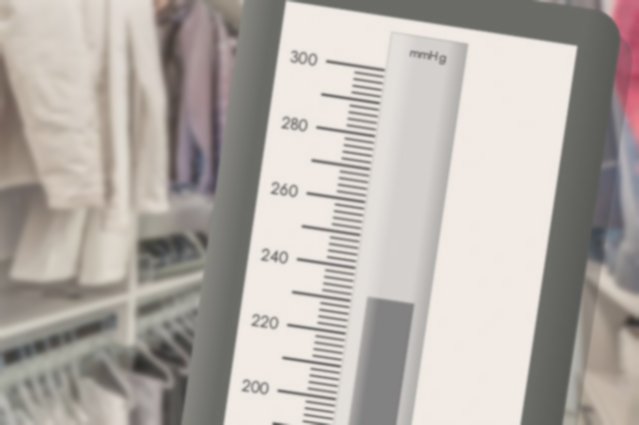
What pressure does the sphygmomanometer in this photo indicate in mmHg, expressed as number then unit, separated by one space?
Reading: 232 mmHg
